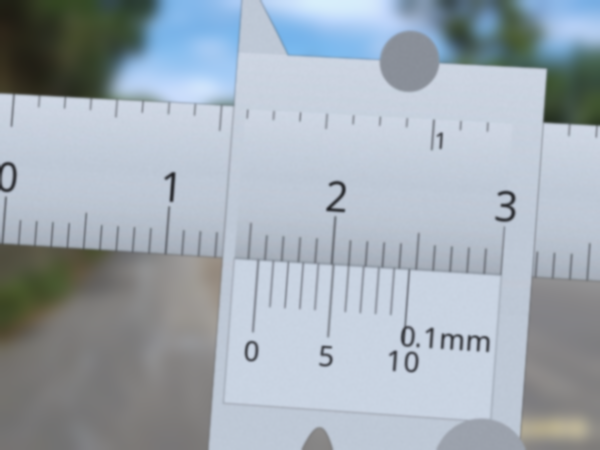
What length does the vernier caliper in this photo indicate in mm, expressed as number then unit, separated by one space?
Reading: 15.6 mm
